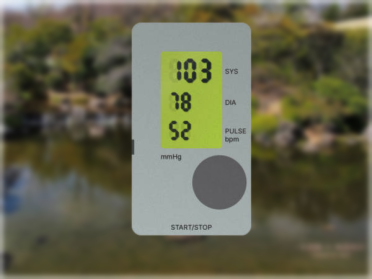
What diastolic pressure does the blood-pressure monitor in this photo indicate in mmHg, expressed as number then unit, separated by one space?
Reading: 78 mmHg
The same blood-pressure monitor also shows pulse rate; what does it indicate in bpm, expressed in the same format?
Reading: 52 bpm
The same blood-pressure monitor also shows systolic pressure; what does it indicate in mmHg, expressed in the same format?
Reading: 103 mmHg
